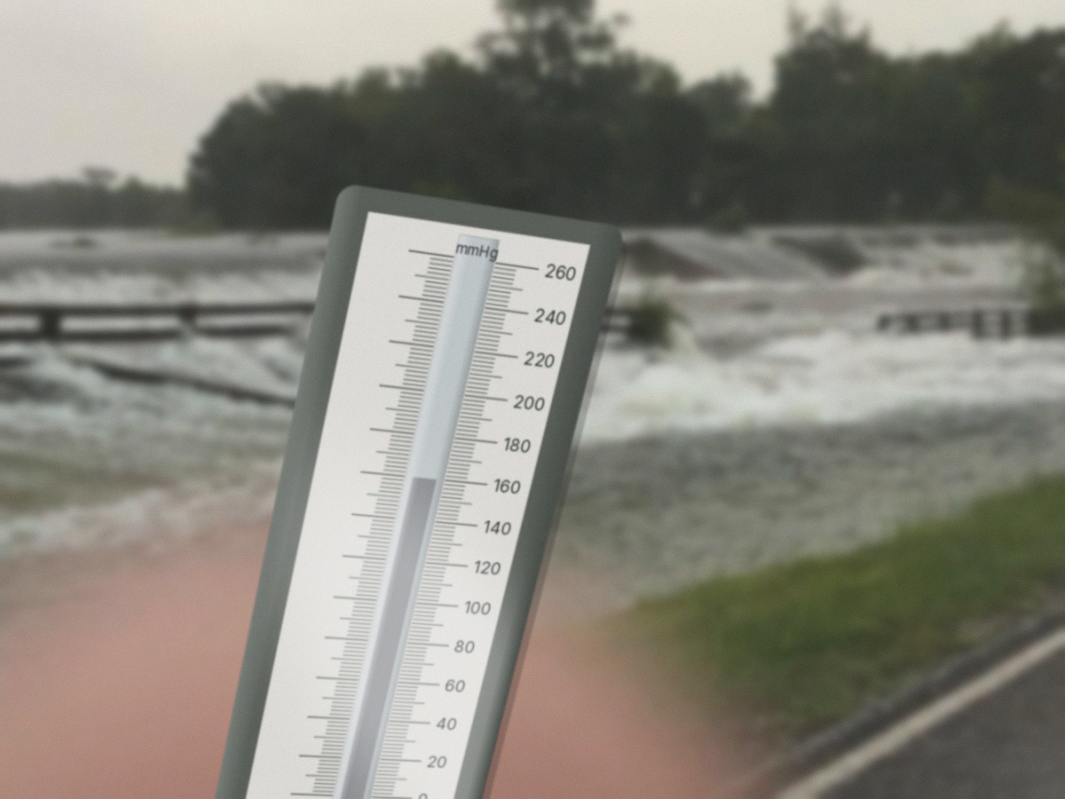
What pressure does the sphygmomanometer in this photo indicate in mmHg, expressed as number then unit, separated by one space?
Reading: 160 mmHg
